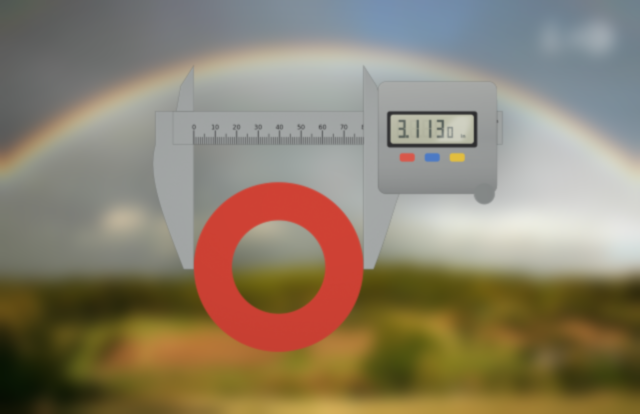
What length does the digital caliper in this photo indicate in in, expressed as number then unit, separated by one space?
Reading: 3.1130 in
